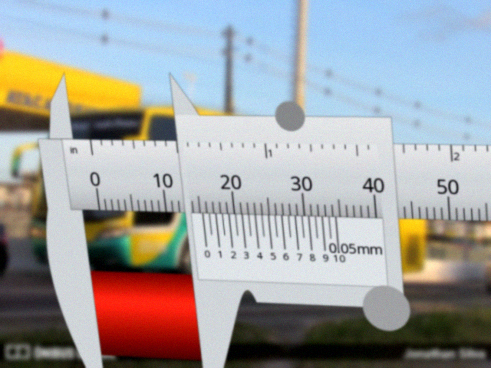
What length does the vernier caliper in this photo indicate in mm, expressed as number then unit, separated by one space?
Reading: 15.4 mm
